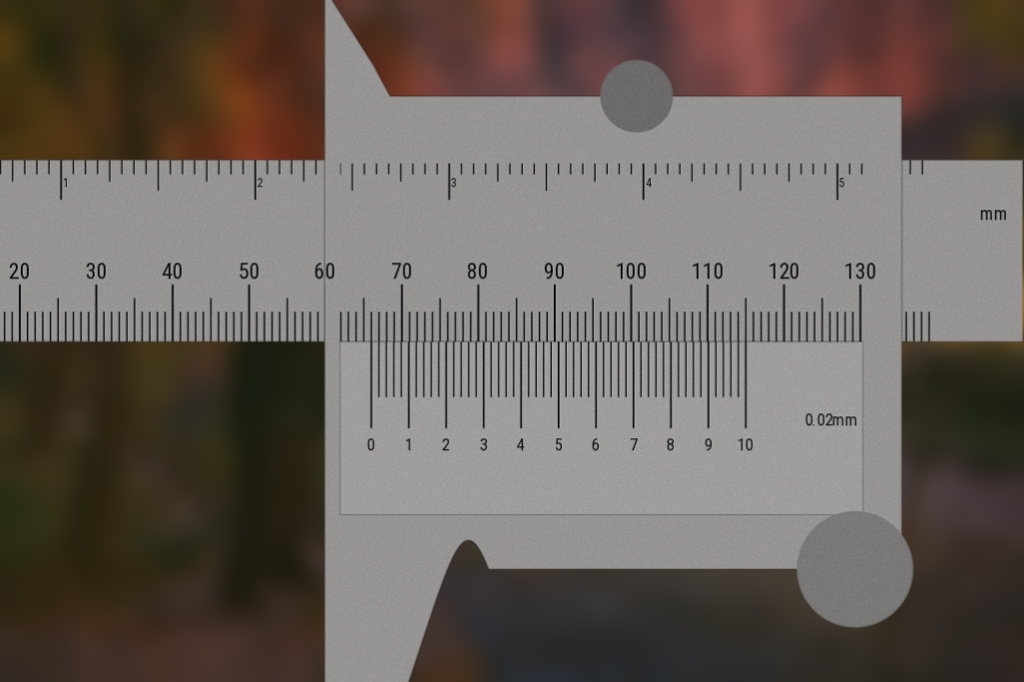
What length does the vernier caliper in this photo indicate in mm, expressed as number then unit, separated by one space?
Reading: 66.0 mm
